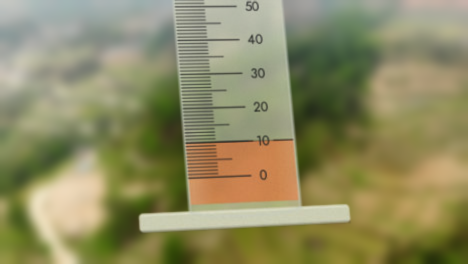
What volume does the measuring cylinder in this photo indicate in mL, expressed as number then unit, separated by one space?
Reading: 10 mL
